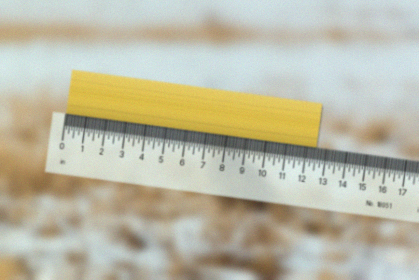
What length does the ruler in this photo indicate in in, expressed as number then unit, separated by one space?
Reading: 12.5 in
